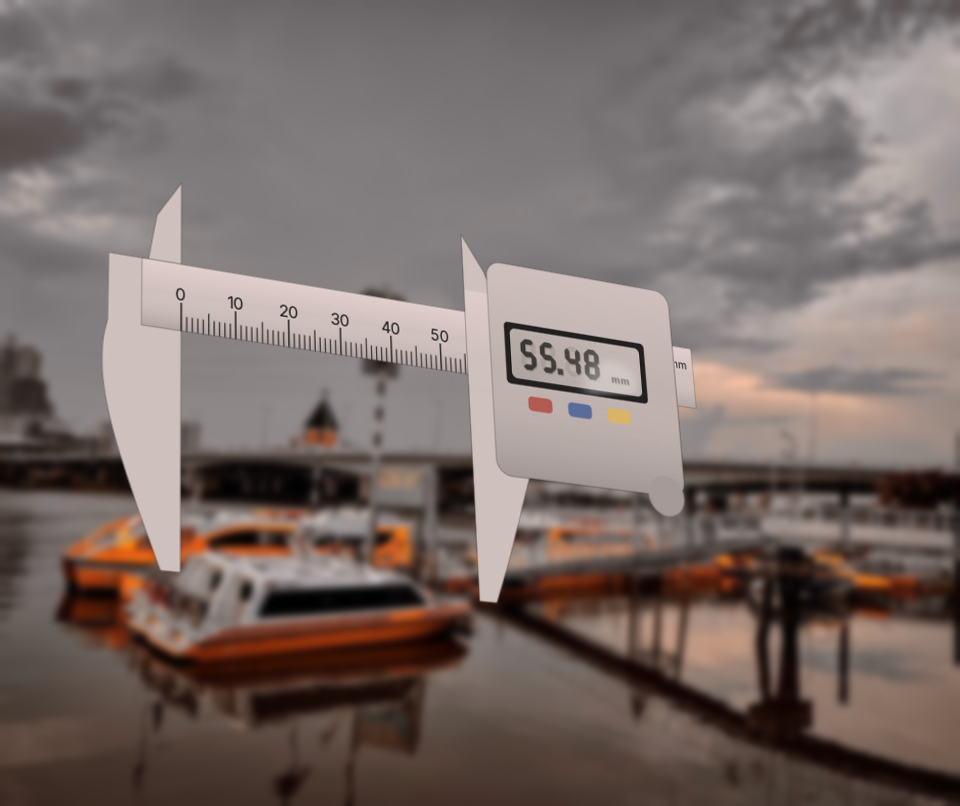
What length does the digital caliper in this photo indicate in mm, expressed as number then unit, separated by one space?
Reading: 55.48 mm
